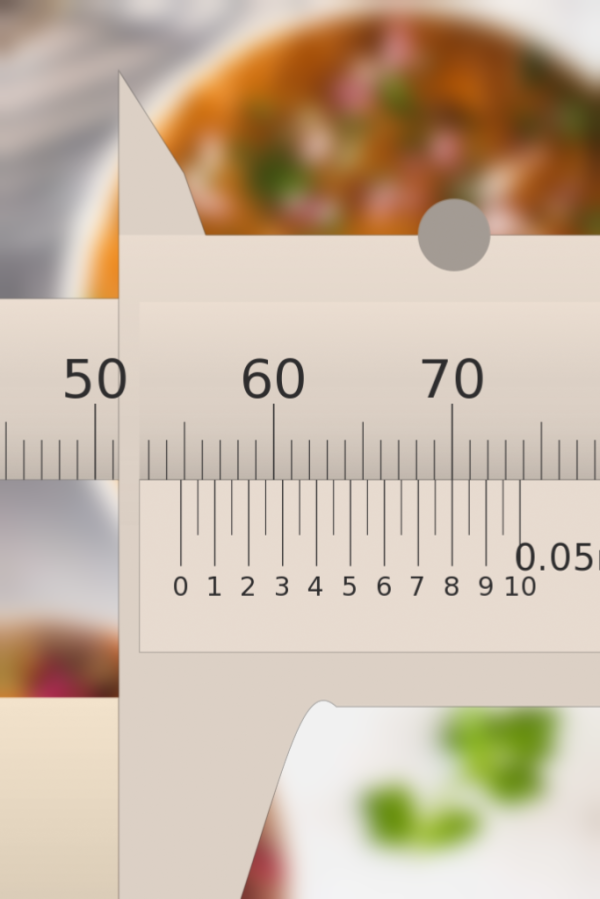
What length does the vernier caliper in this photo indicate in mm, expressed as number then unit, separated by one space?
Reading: 54.8 mm
